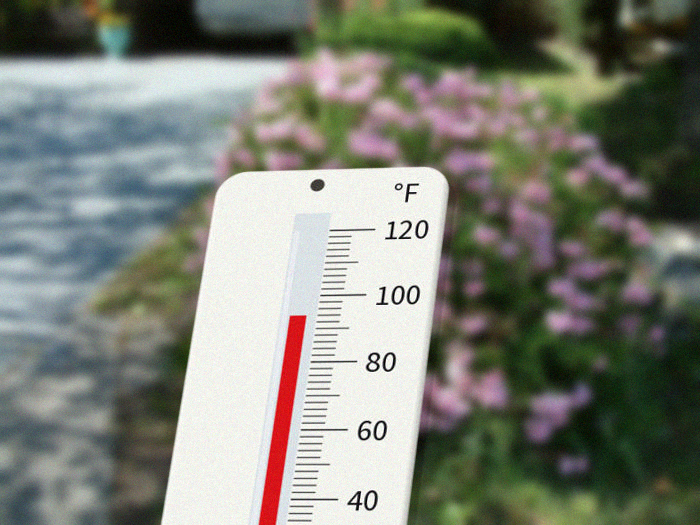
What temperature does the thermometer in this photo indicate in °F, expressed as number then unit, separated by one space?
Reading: 94 °F
